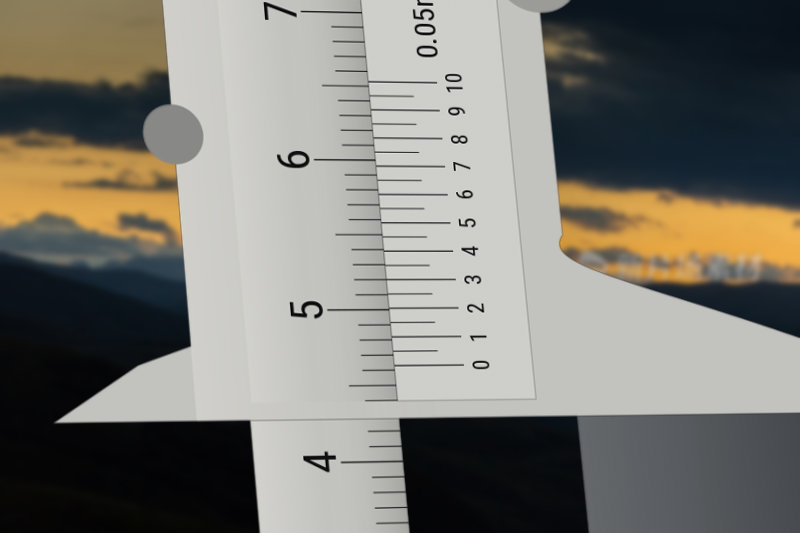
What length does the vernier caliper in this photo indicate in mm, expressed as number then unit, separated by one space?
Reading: 46.3 mm
